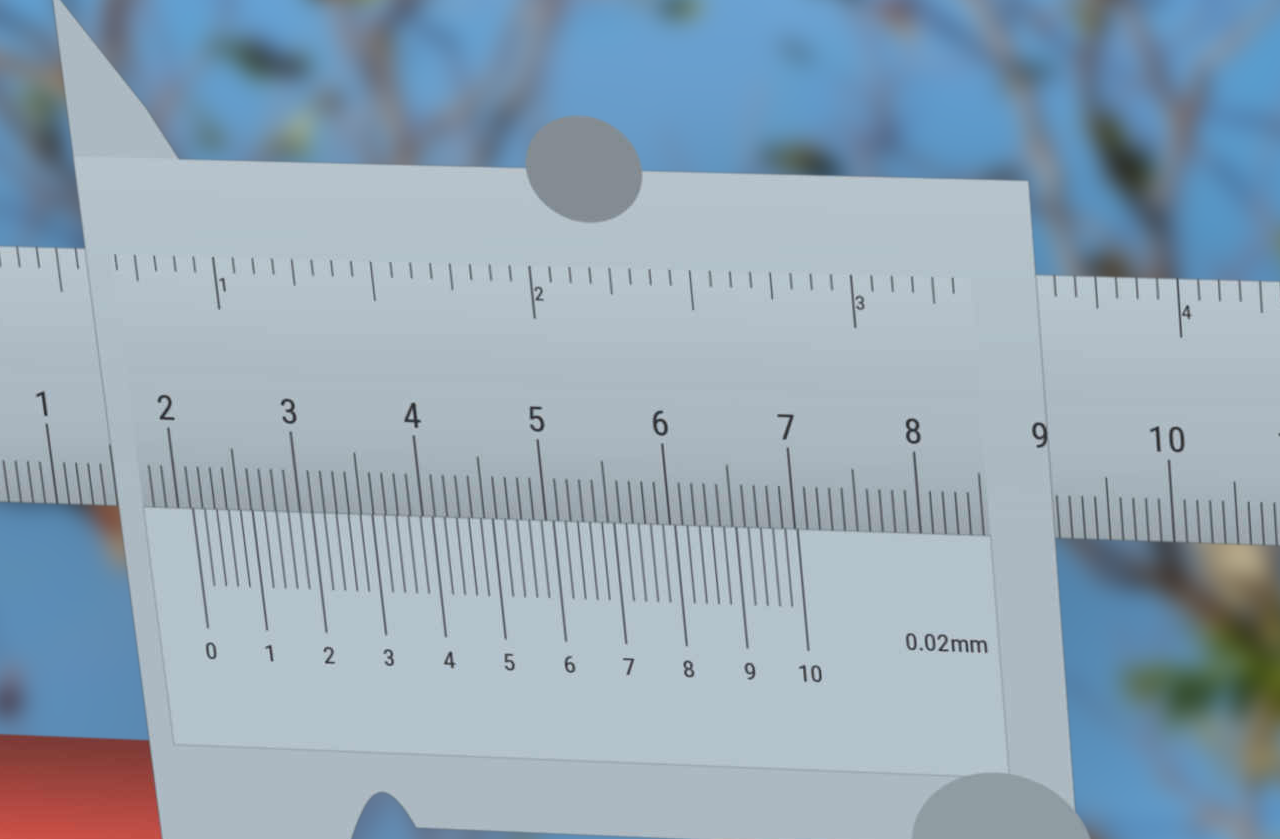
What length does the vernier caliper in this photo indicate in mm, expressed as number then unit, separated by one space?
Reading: 21.2 mm
